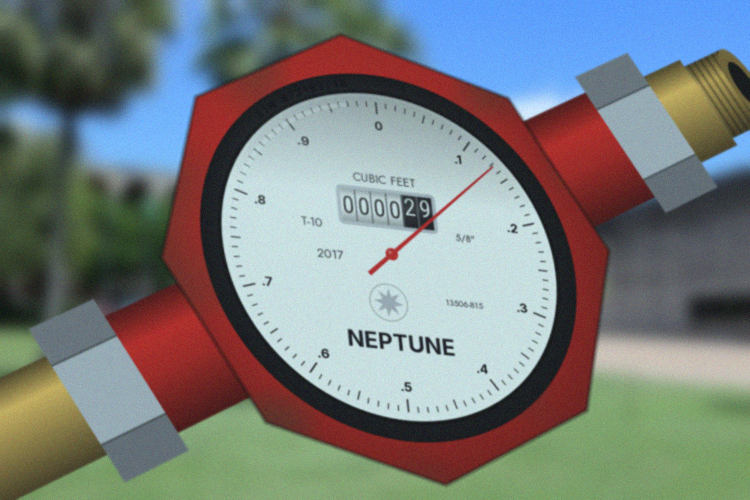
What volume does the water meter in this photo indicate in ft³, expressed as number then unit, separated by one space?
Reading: 29.13 ft³
